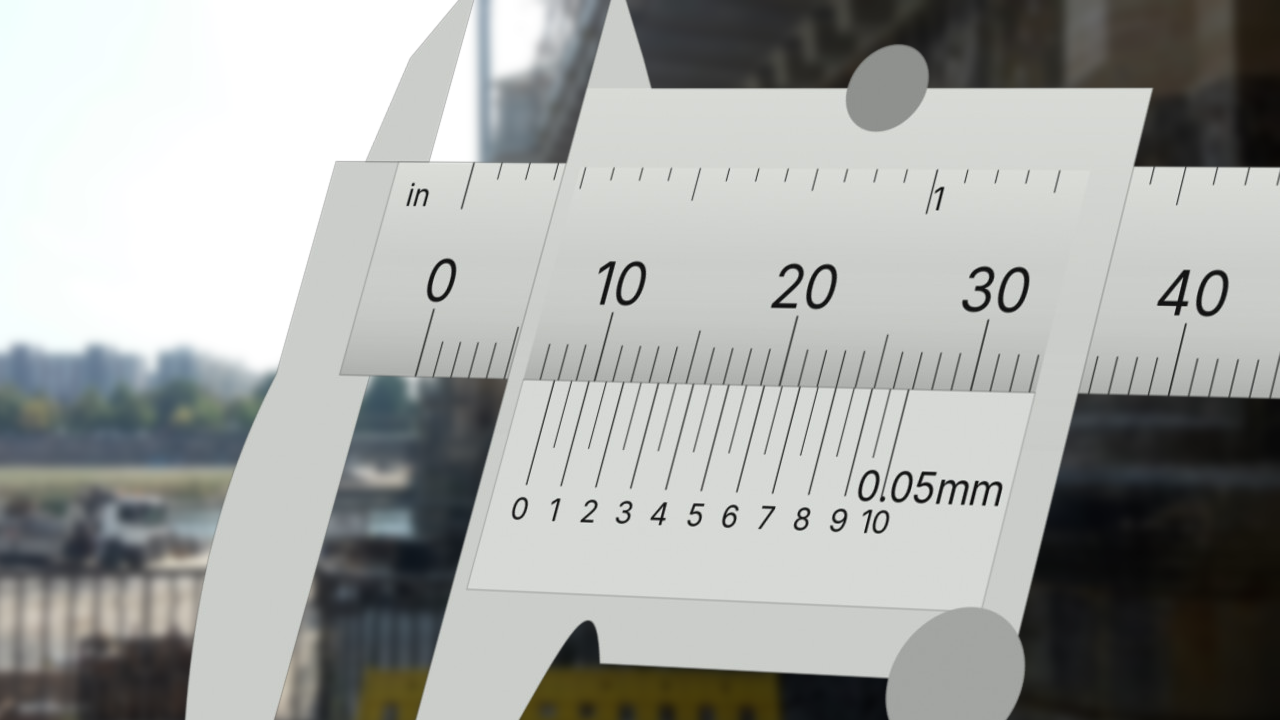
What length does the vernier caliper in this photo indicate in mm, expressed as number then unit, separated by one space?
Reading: 7.8 mm
